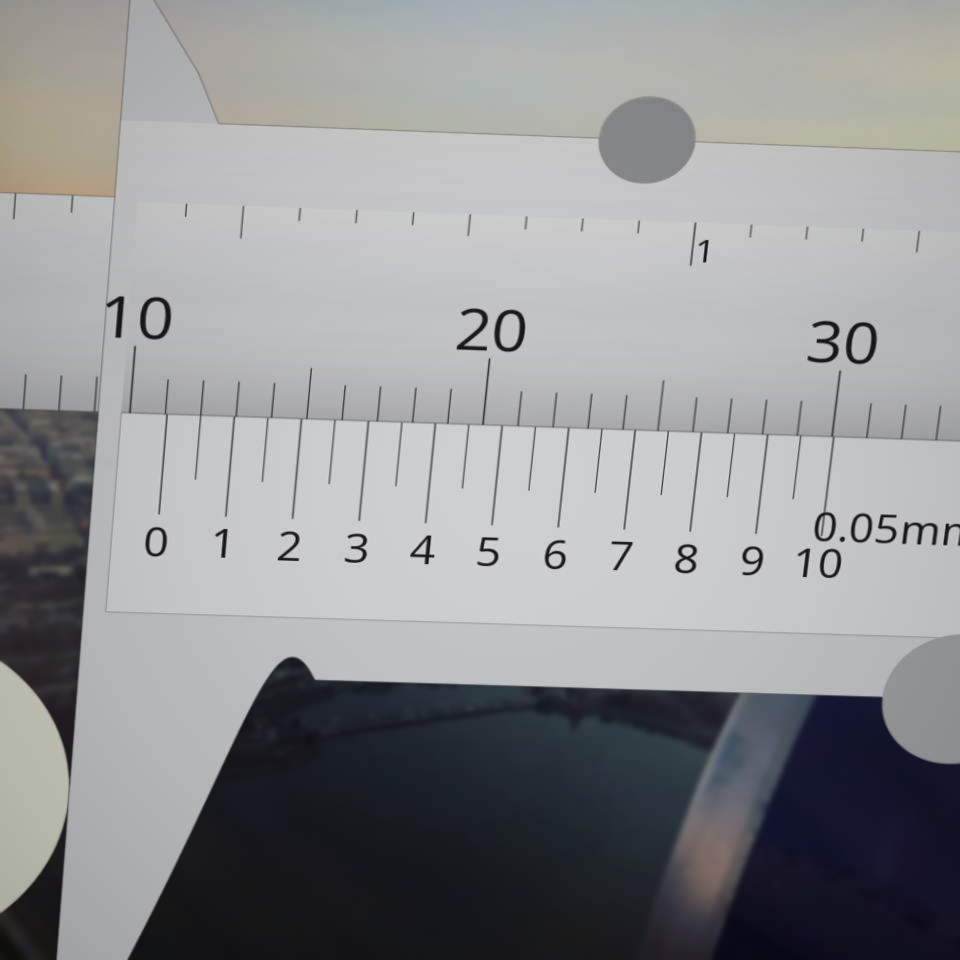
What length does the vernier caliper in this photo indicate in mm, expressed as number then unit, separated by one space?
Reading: 11.05 mm
